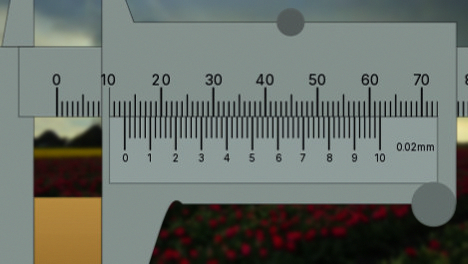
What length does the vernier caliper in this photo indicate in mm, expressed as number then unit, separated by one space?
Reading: 13.0 mm
